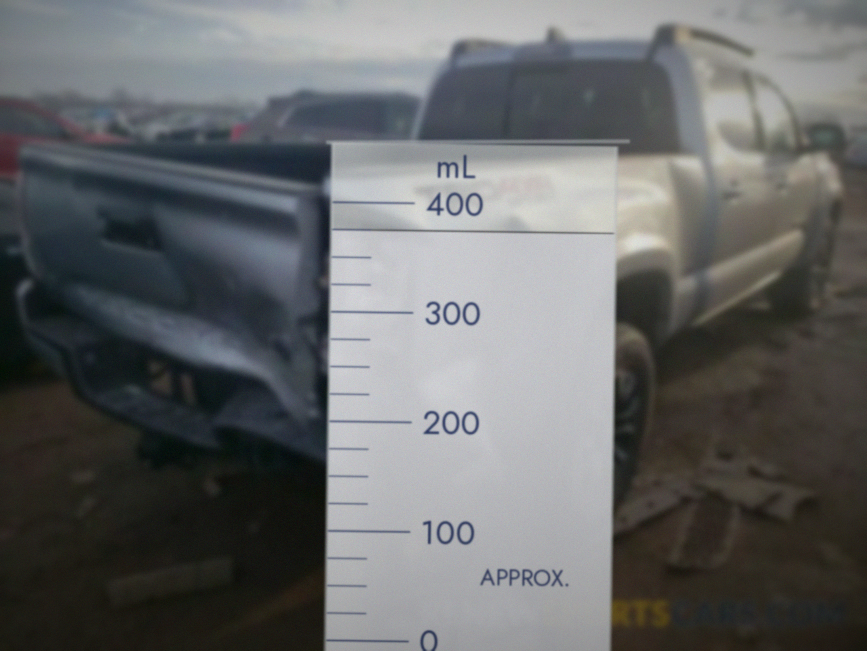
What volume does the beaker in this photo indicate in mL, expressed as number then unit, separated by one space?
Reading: 375 mL
